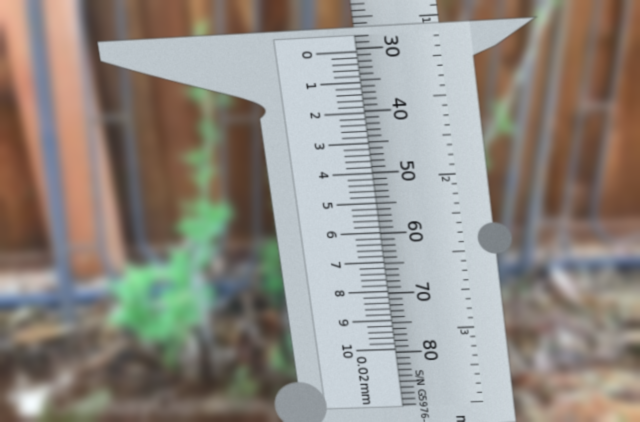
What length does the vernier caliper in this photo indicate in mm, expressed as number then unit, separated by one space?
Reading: 30.5 mm
